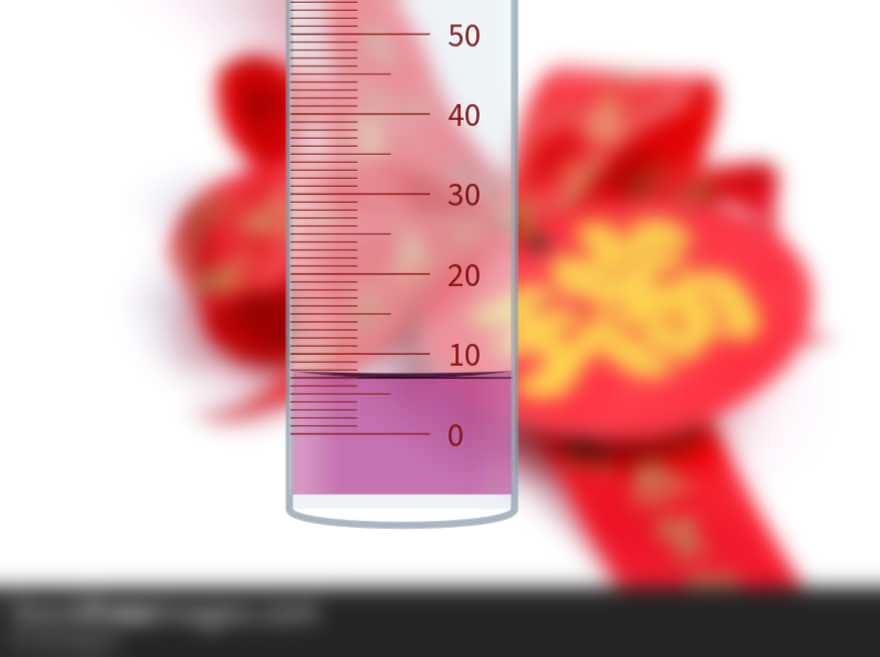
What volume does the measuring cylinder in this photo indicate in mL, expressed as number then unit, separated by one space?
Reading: 7 mL
